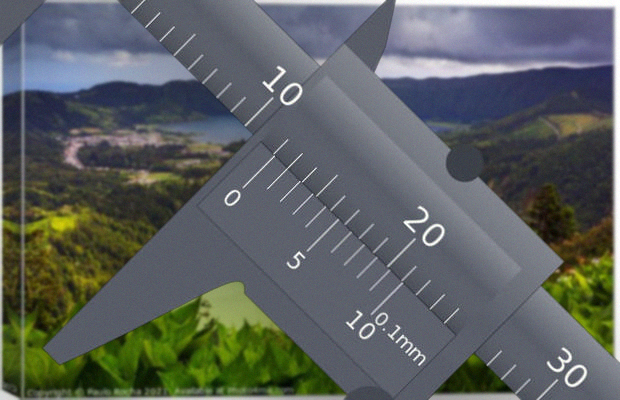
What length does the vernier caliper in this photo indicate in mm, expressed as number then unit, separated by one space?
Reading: 12.1 mm
